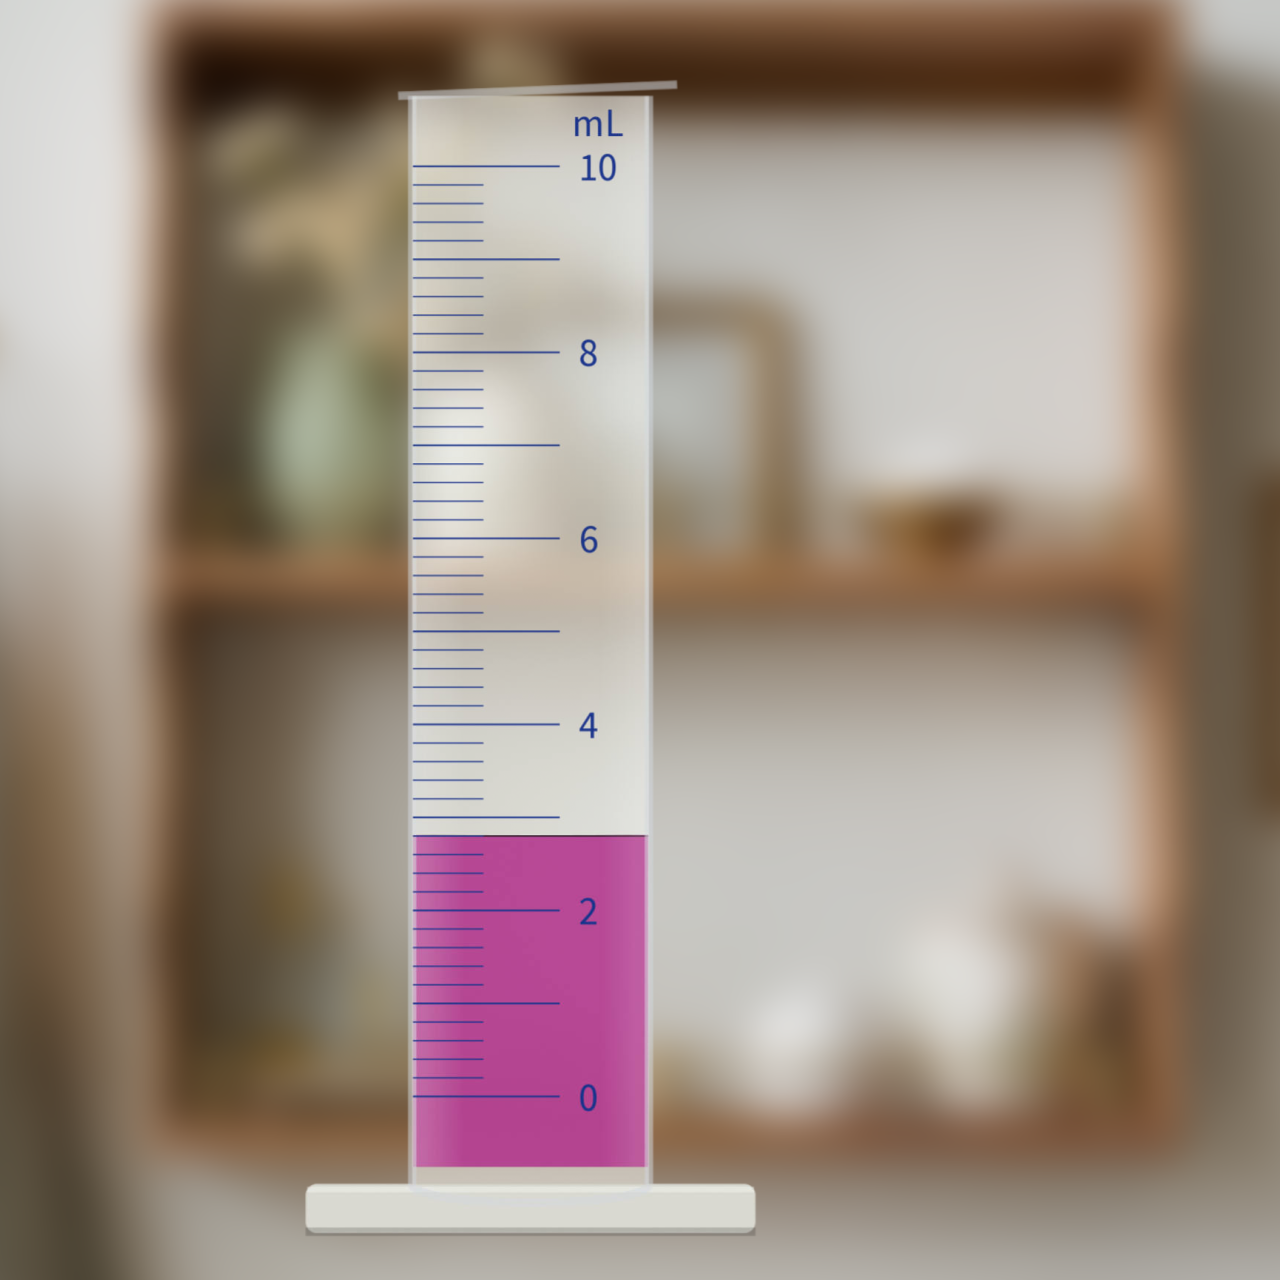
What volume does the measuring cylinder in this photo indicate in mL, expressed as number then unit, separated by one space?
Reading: 2.8 mL
